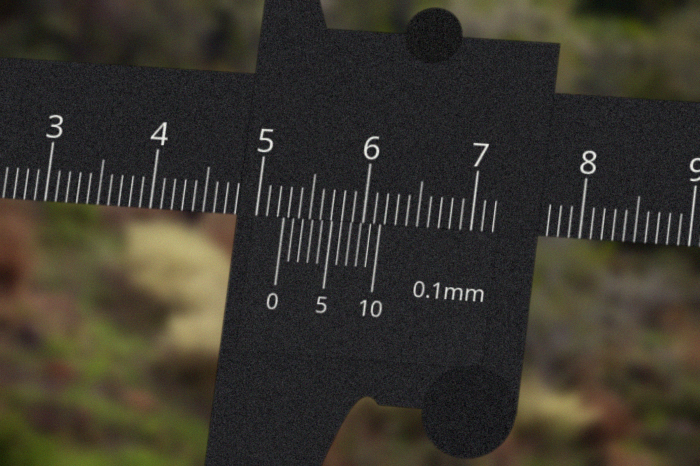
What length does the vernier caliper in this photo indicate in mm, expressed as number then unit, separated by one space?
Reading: 52.6 mm
